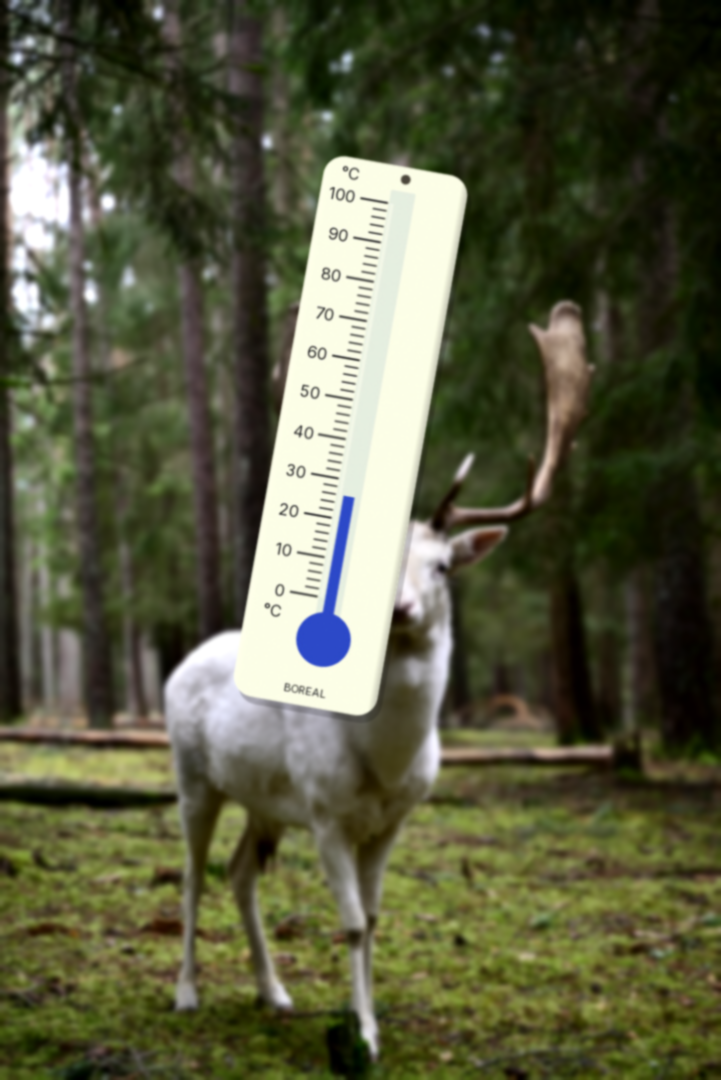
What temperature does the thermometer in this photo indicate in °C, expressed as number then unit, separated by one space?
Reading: 26 °C
